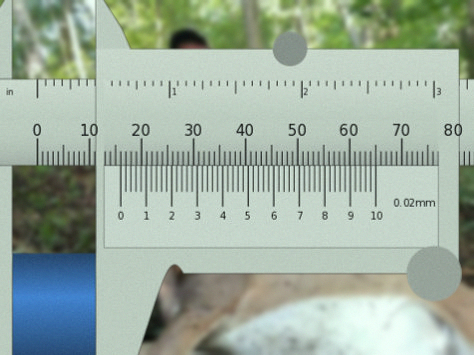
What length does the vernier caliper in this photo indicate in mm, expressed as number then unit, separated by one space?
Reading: 16.0 mm
